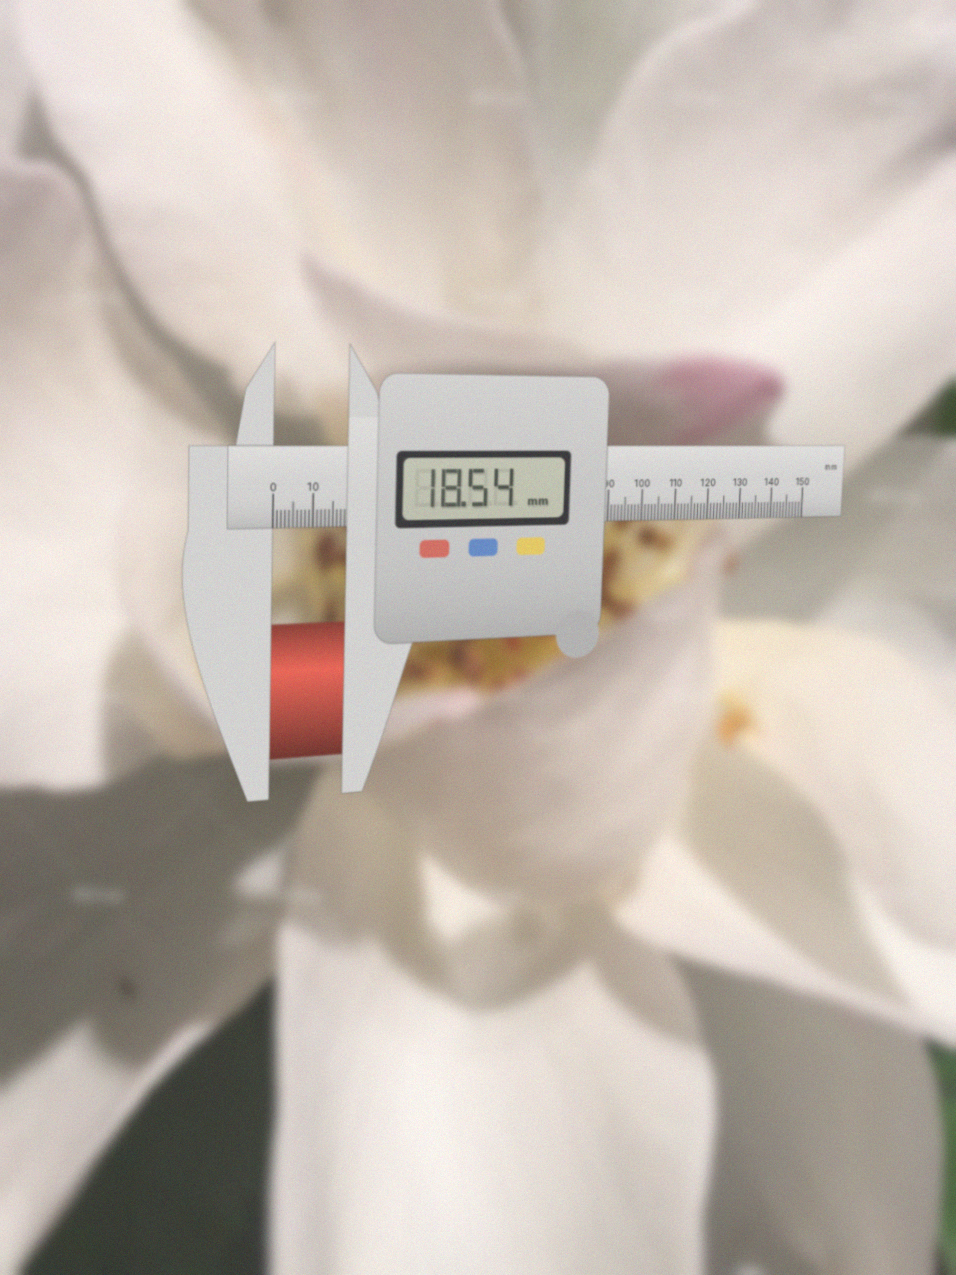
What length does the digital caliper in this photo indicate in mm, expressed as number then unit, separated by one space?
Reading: 18.54 mm
